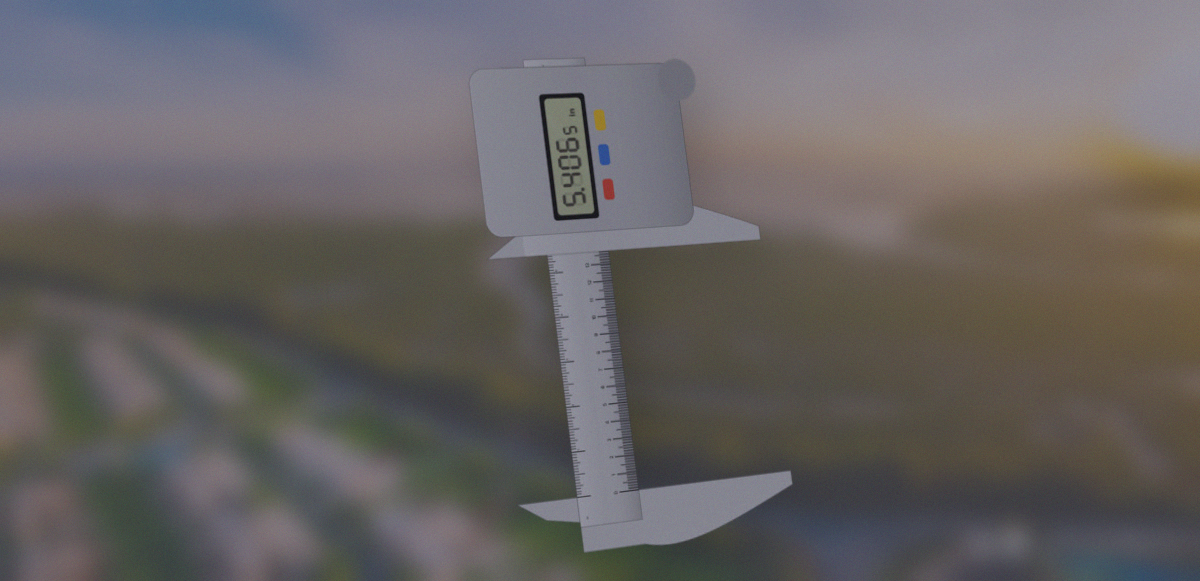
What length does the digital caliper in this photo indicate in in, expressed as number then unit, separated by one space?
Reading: 5.4065 in
